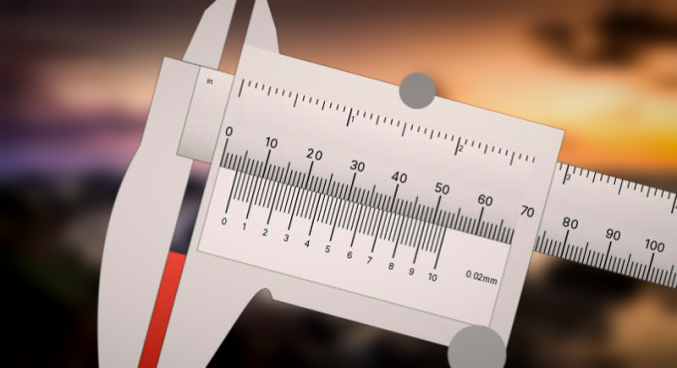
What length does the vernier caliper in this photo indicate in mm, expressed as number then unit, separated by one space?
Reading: 4.0 mm
